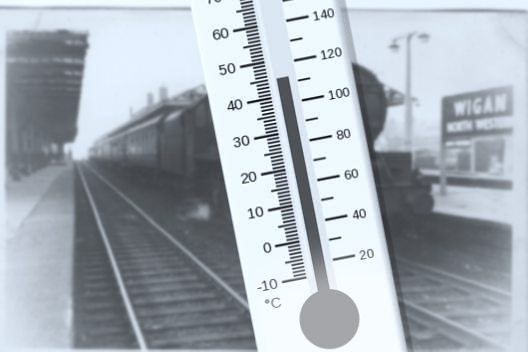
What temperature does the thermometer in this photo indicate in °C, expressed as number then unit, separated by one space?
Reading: 45 °C
